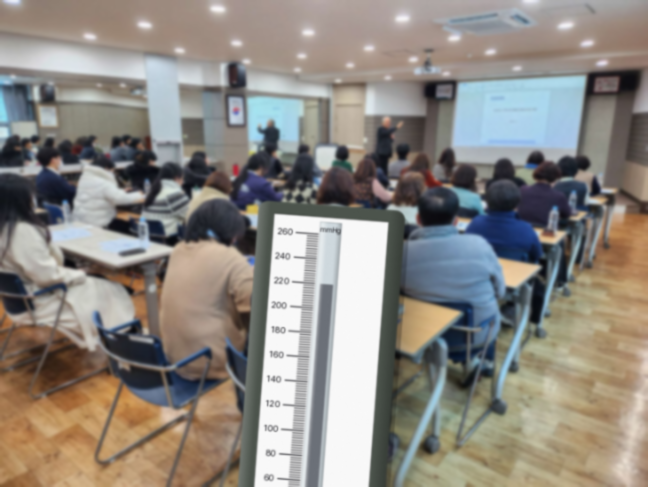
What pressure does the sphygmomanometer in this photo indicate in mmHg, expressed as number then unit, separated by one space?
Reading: 220 mmHg
